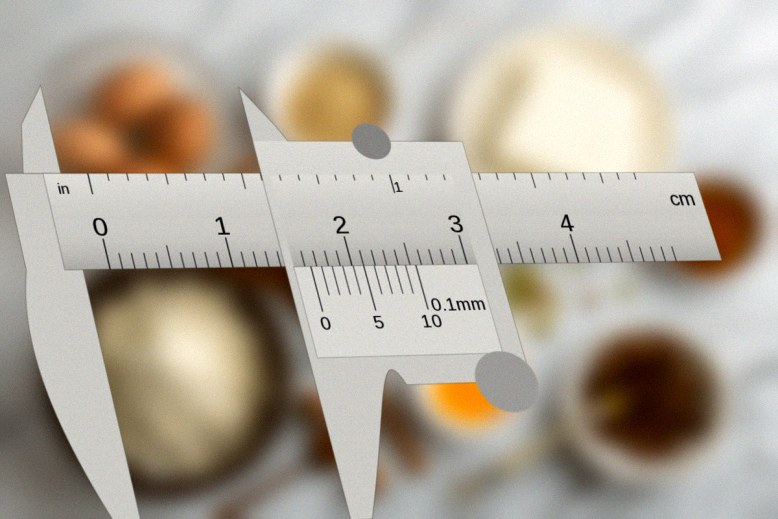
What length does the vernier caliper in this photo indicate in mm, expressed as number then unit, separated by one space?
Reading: 16.5 mm
